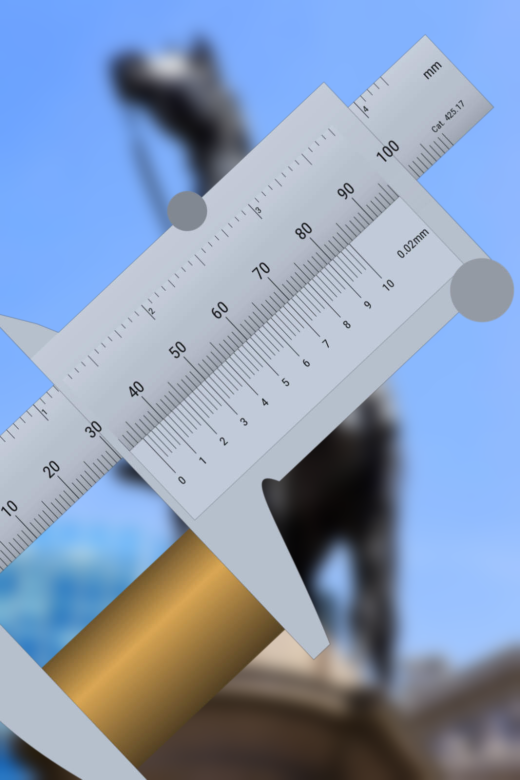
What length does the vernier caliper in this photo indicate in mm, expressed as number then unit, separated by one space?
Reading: 35.2 mm
